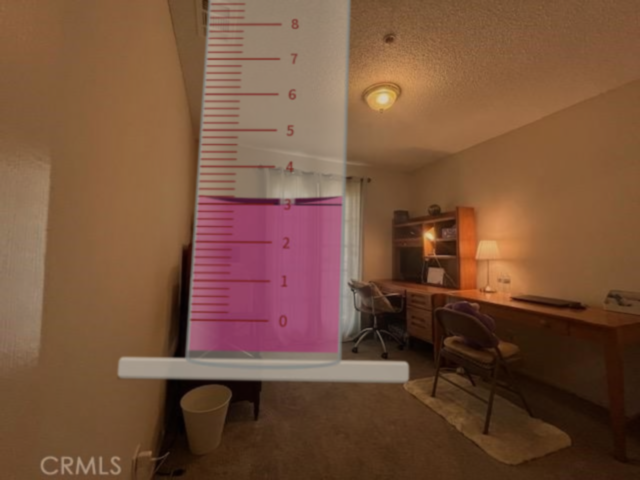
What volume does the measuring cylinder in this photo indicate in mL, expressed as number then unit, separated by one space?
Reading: 3 mL
